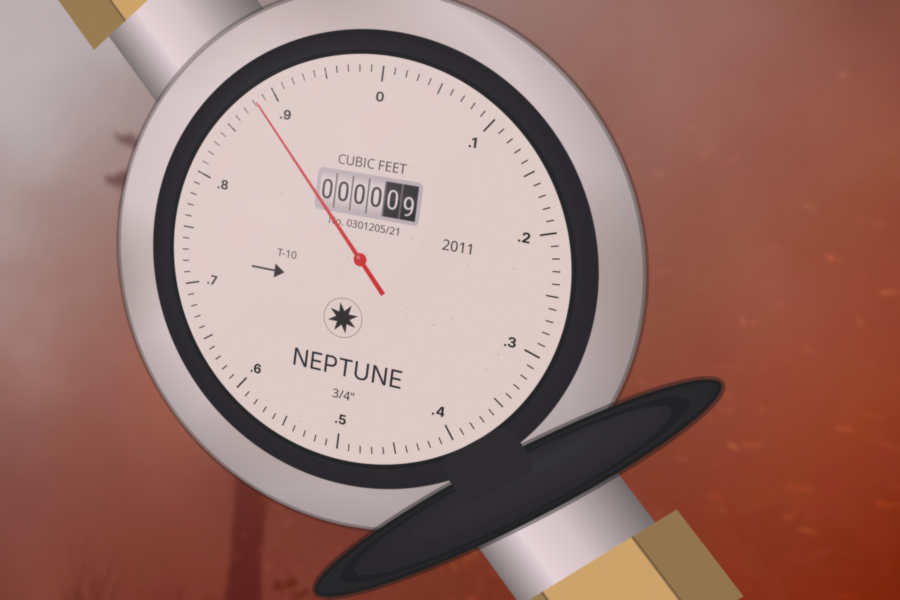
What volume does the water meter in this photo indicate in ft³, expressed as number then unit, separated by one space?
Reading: 8.88 ft³
